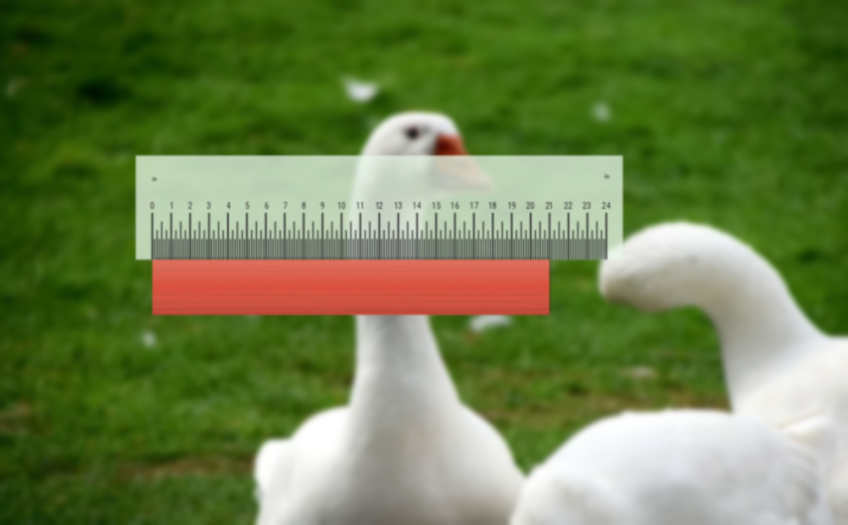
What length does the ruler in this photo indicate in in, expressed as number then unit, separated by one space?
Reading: 21 in
